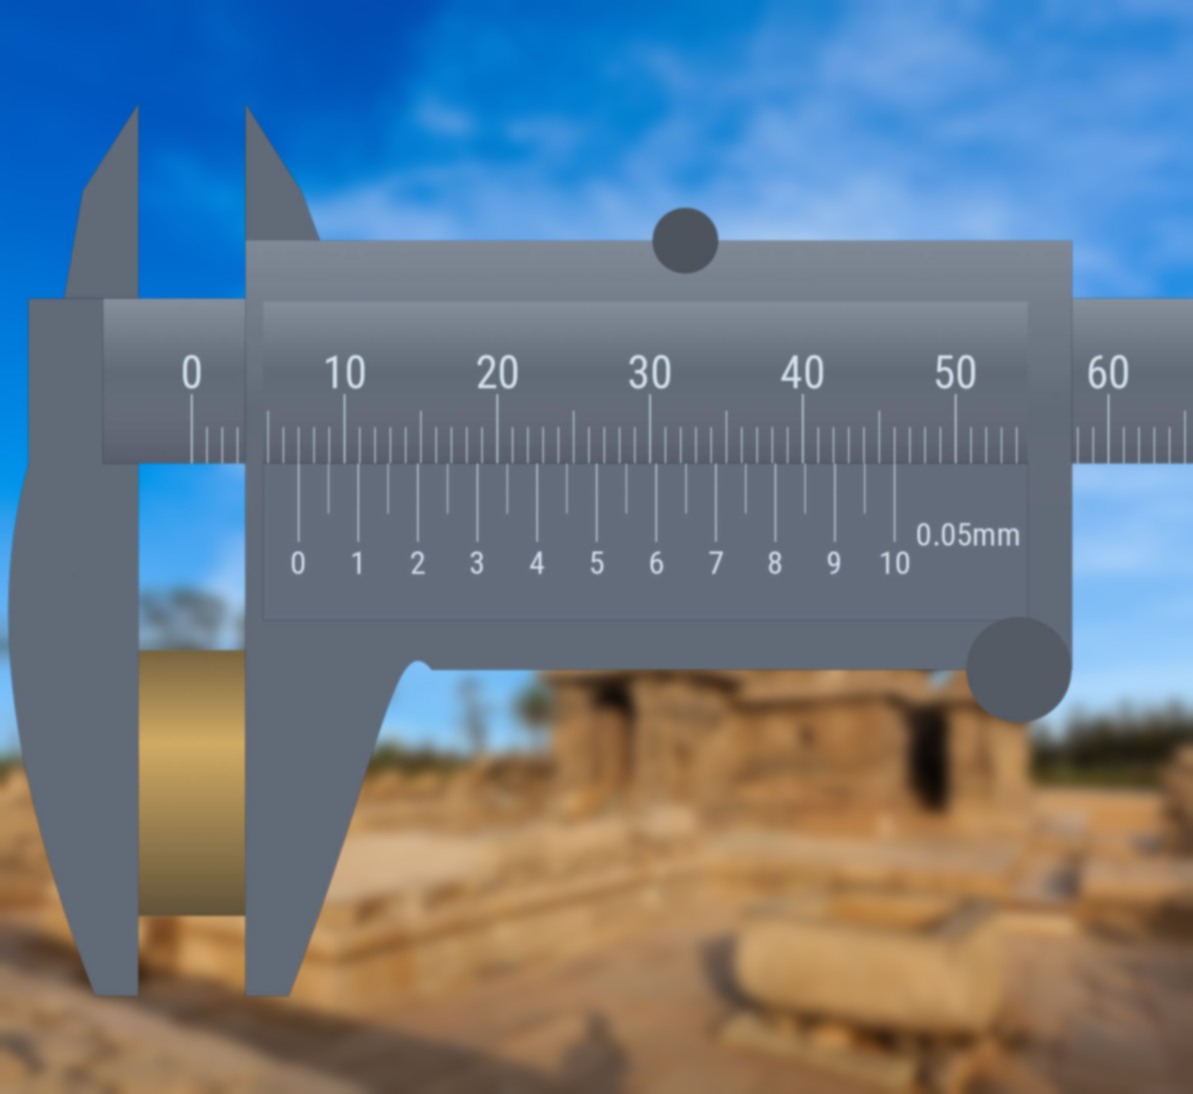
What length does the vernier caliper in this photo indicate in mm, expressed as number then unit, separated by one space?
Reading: 7.0 mm
